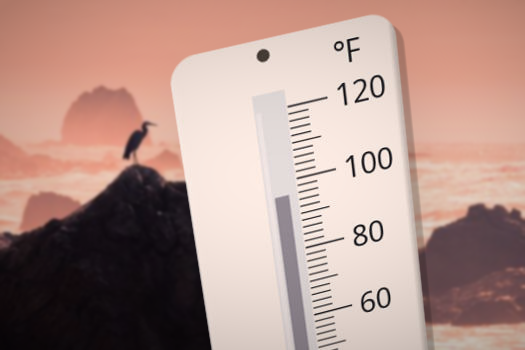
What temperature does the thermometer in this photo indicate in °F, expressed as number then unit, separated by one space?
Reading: 96 °F
